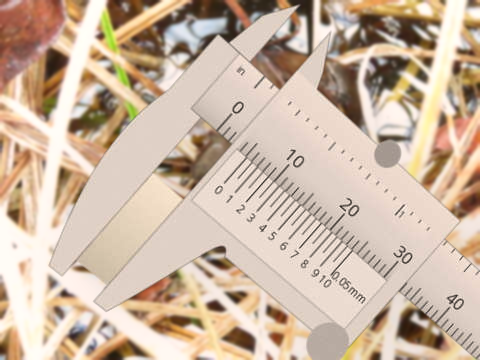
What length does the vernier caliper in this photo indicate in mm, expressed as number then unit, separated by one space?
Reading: 5.2 mm
